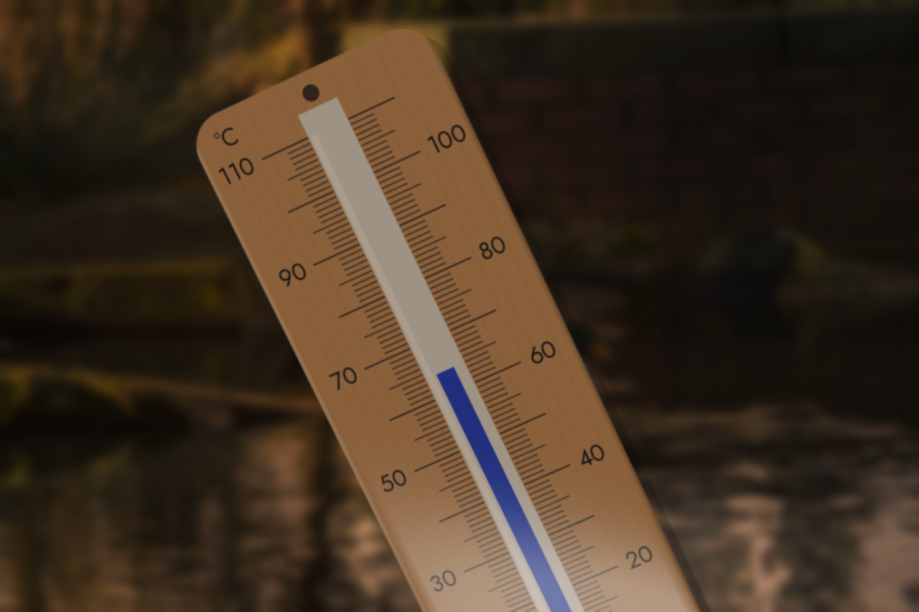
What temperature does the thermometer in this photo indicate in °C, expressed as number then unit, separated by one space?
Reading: 64 °C
